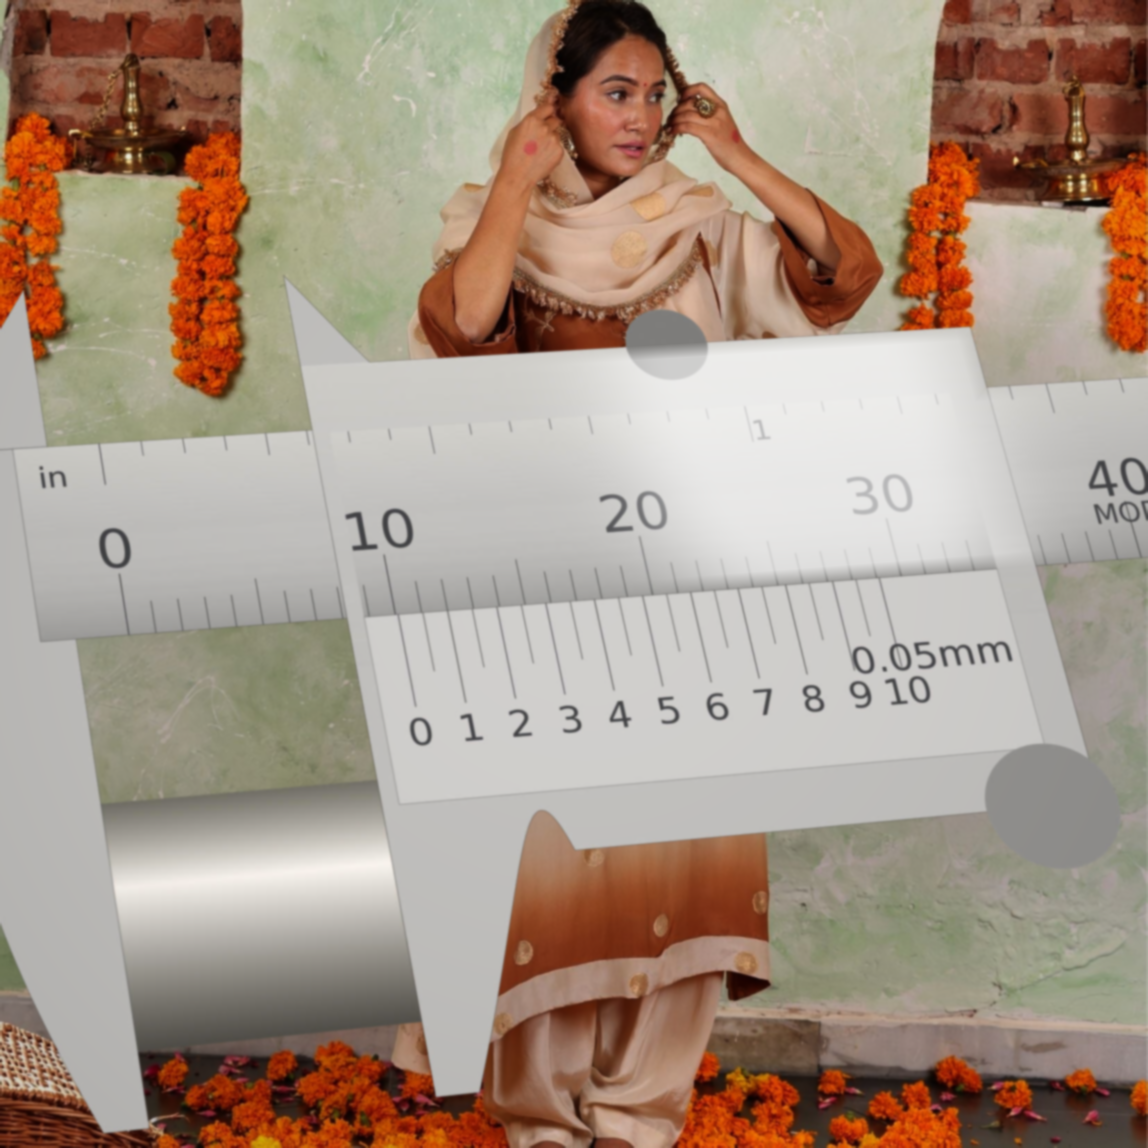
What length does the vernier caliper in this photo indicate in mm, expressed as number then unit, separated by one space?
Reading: 10.1 mm
